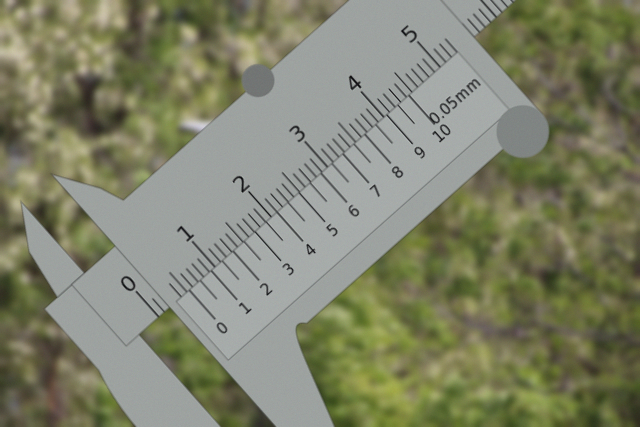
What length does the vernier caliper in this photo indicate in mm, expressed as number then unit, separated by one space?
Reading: 5.4 mm
